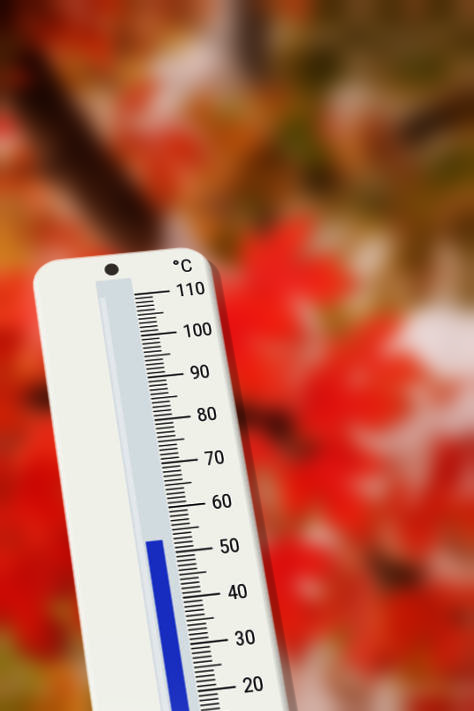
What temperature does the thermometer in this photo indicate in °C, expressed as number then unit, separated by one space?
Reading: 53 °C
